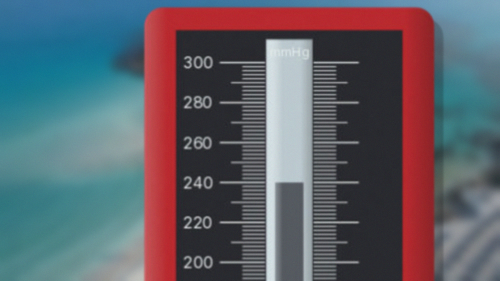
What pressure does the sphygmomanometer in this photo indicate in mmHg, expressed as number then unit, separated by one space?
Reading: 240 mmHg
